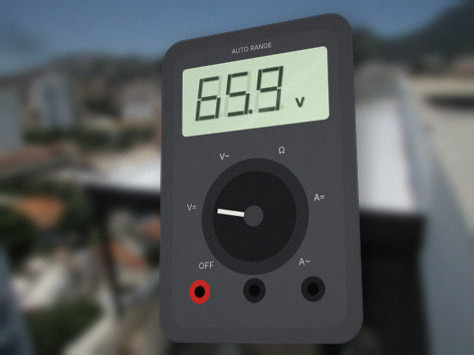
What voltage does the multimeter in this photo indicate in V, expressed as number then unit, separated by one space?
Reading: 65.9 V
